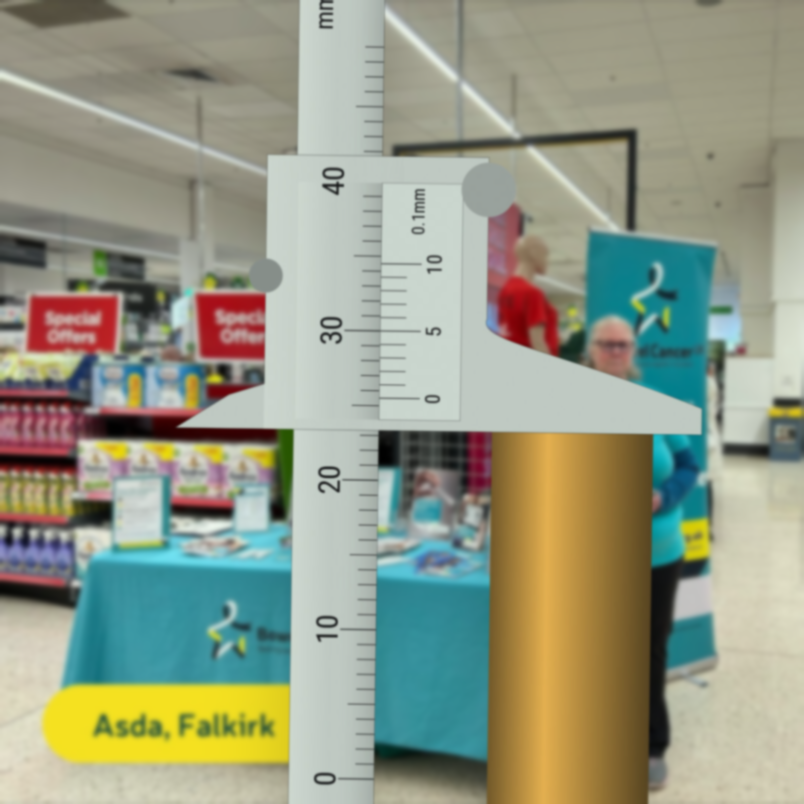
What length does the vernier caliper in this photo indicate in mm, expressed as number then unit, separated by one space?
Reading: 25.5 mm
